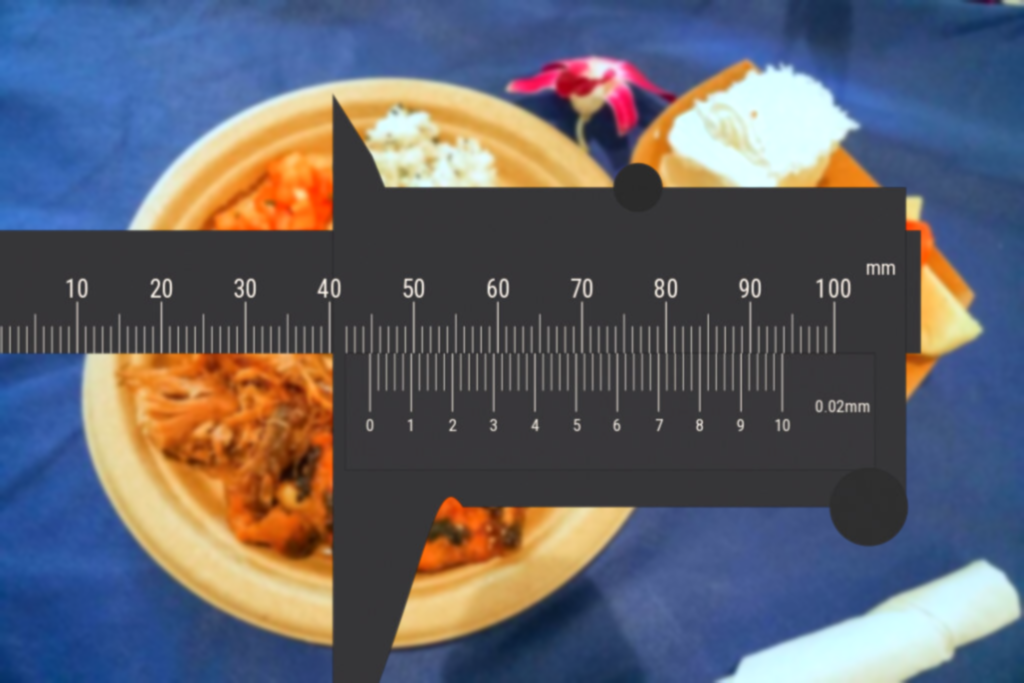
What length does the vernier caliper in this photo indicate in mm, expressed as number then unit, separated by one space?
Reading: 44.8 mm
